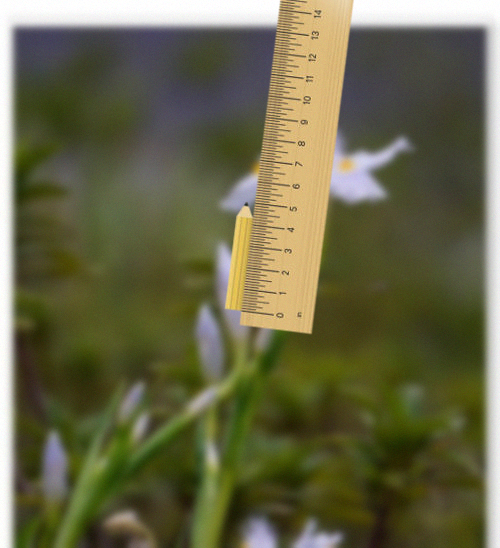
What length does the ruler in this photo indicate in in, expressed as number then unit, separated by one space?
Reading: 5 in
